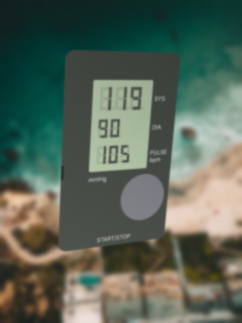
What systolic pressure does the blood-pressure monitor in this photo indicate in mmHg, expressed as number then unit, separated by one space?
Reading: 119 mmHg
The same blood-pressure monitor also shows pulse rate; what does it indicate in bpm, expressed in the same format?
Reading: 105 bpm
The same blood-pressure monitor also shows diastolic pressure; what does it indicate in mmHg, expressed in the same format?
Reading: 90 mmHg
